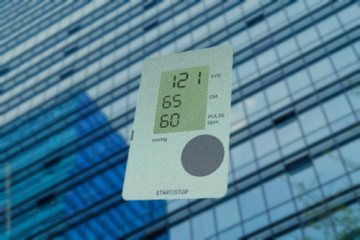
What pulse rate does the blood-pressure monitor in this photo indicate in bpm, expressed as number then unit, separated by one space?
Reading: 60 bpm
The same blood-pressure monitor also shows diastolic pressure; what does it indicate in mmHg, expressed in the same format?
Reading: 65 mmHg
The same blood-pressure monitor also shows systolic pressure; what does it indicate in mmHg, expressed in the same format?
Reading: 121 mmHg
